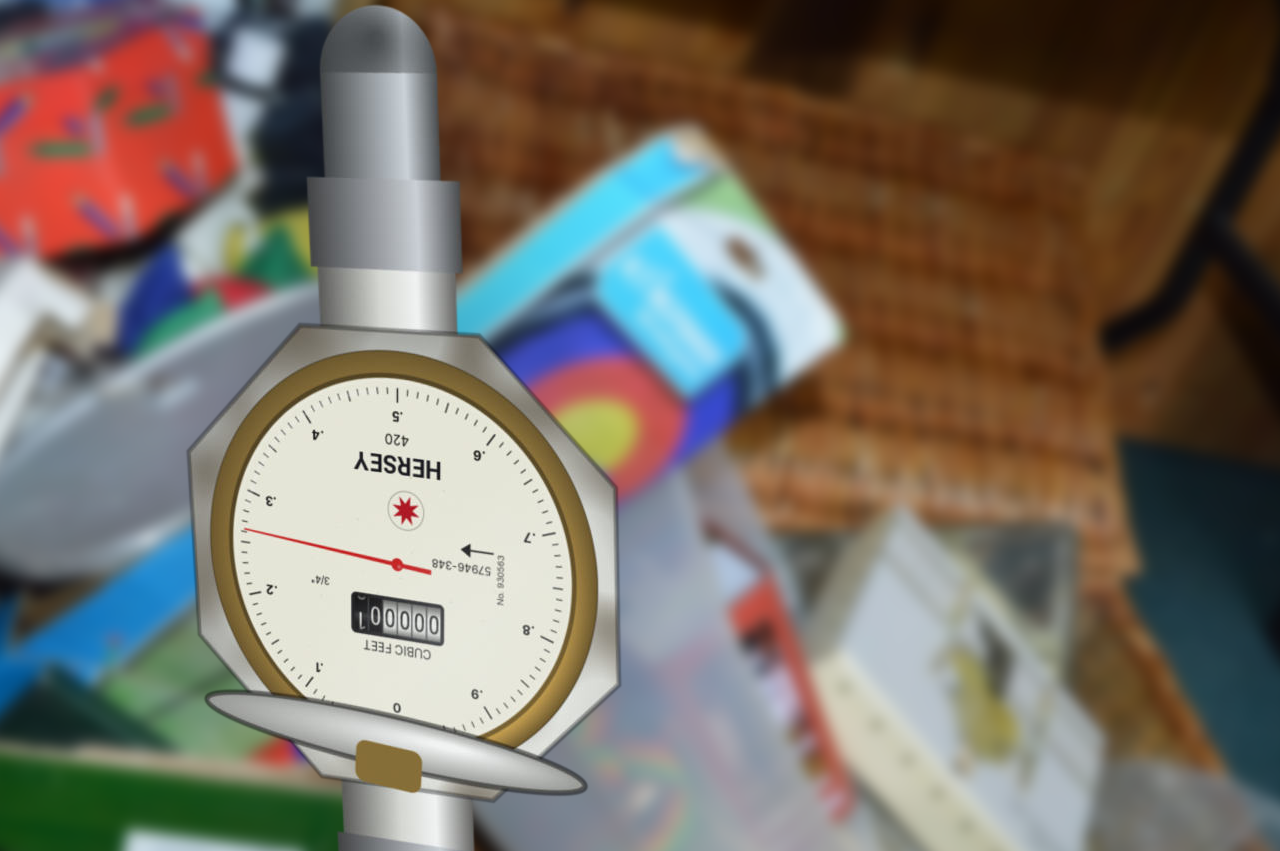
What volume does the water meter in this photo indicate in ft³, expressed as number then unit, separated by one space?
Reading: 1.26 ft³
